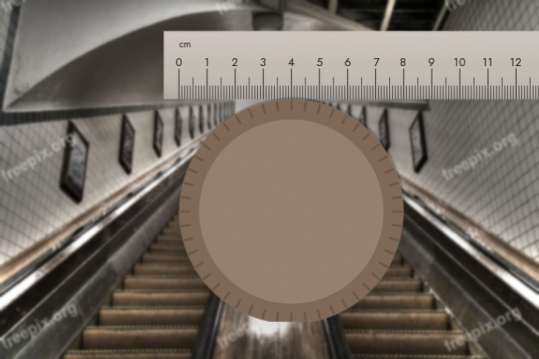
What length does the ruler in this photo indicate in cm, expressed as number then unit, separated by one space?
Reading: 8 cm
